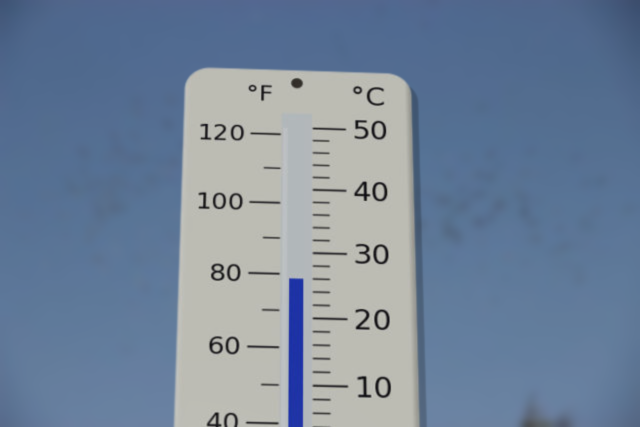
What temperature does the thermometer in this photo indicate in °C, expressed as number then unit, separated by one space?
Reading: 26 °C
